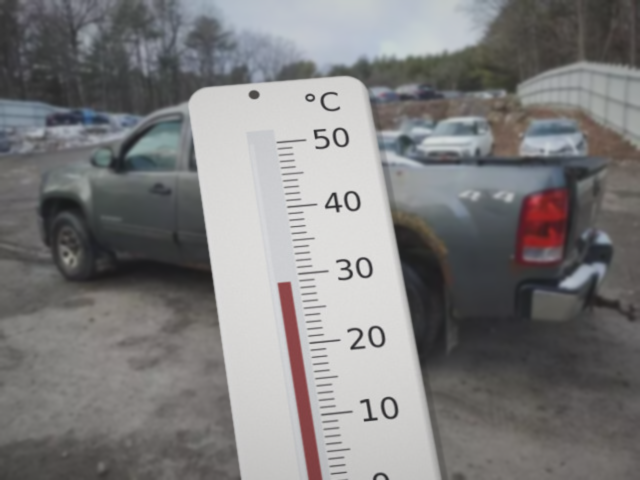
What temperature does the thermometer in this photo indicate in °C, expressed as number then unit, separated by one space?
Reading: 29 °C
